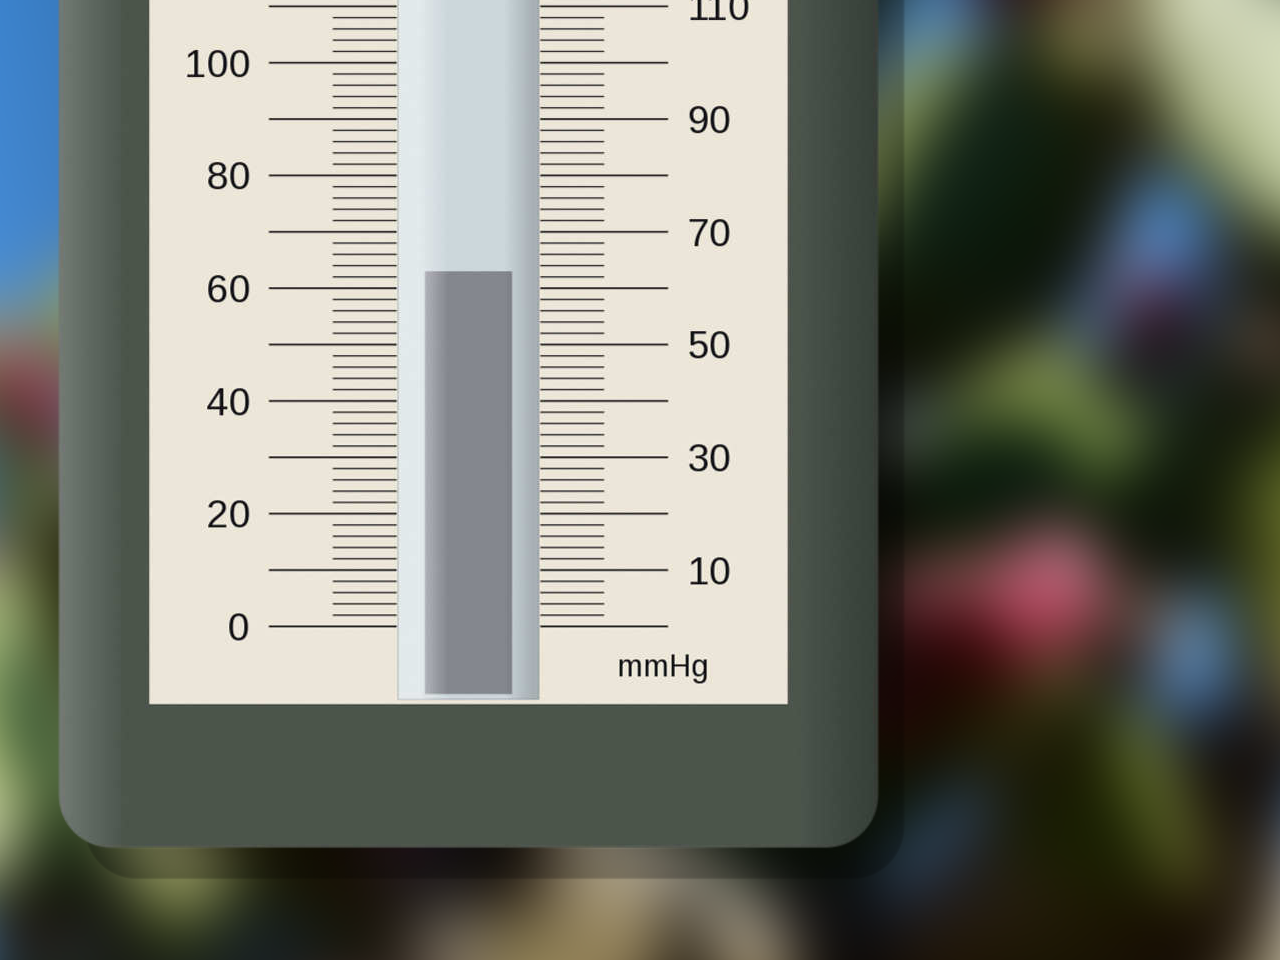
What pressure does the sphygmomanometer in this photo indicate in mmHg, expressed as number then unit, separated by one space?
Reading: 63 mmHg
